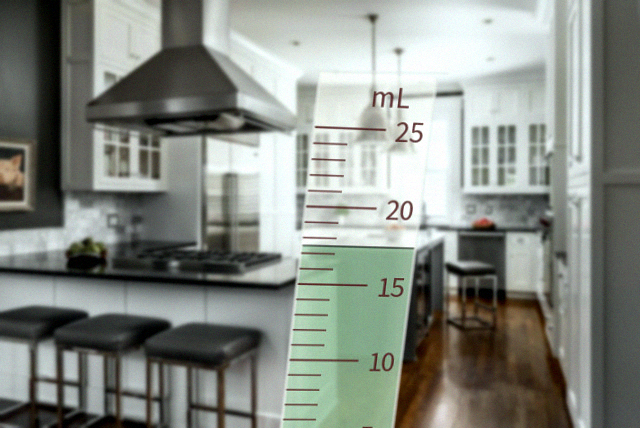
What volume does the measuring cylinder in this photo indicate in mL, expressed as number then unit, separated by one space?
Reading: 17.5 mL
